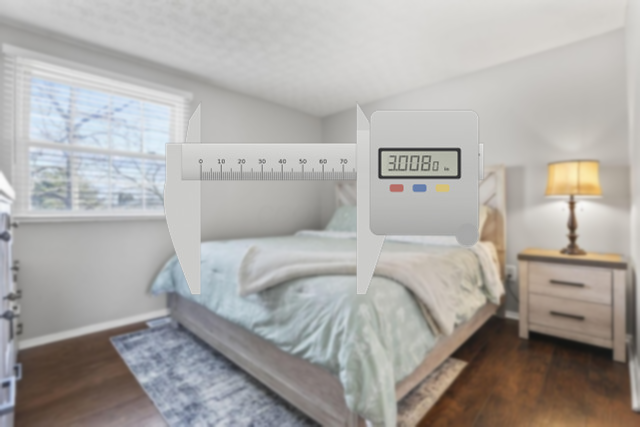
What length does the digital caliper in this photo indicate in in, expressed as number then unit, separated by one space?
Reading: 3.0080 in
